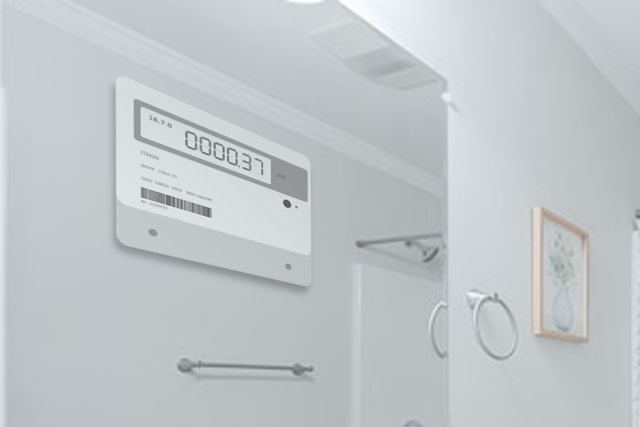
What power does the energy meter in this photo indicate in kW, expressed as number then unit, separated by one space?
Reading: 0.37 kW
